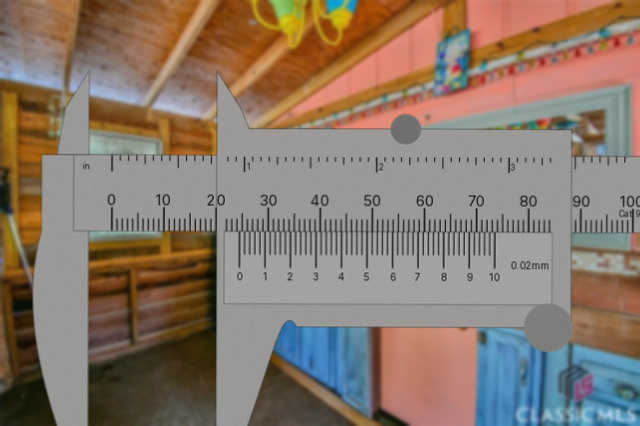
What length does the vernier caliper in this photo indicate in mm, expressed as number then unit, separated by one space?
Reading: 24.5 mm
